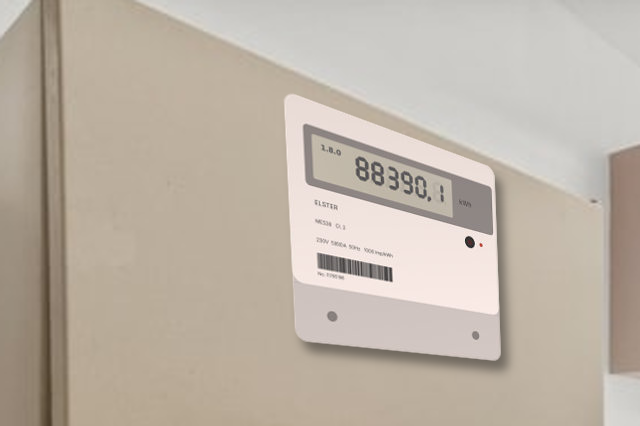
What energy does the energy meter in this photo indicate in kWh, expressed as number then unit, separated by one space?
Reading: 88390.1 kWh
